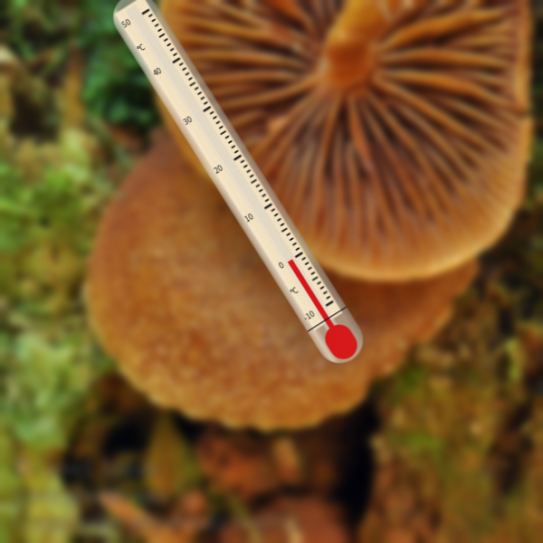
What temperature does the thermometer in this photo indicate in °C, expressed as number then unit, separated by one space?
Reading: 0 °C
